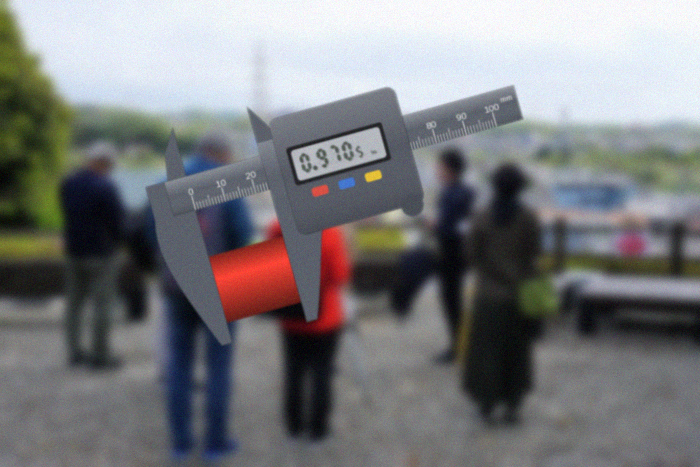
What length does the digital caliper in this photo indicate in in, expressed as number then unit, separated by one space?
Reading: 0.9705 in
